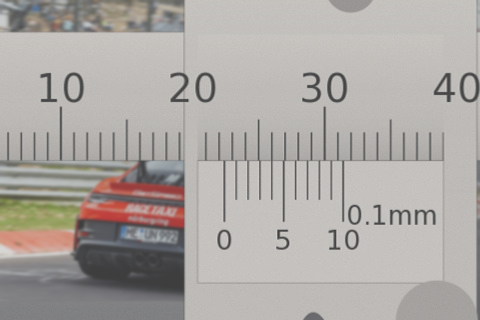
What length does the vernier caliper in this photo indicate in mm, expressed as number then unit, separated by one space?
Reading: 22.4 mm
